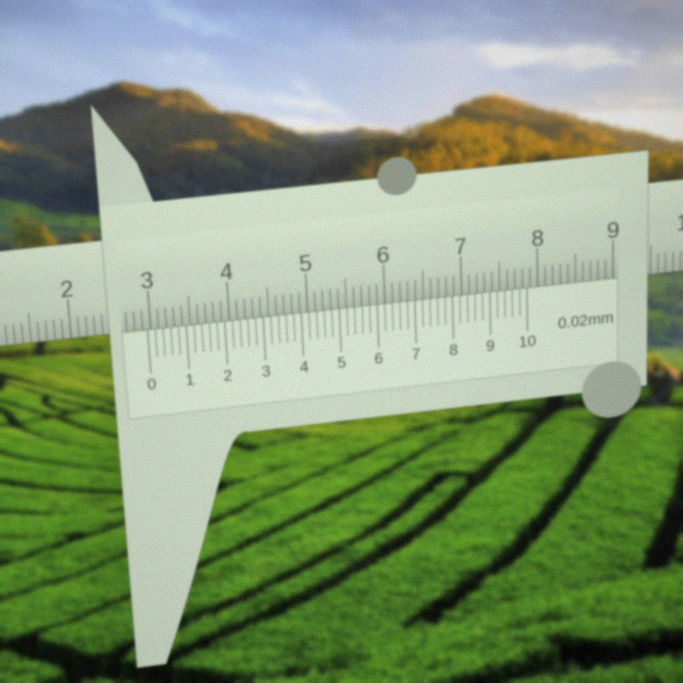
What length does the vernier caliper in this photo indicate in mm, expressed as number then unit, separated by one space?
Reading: 29.6 mm
